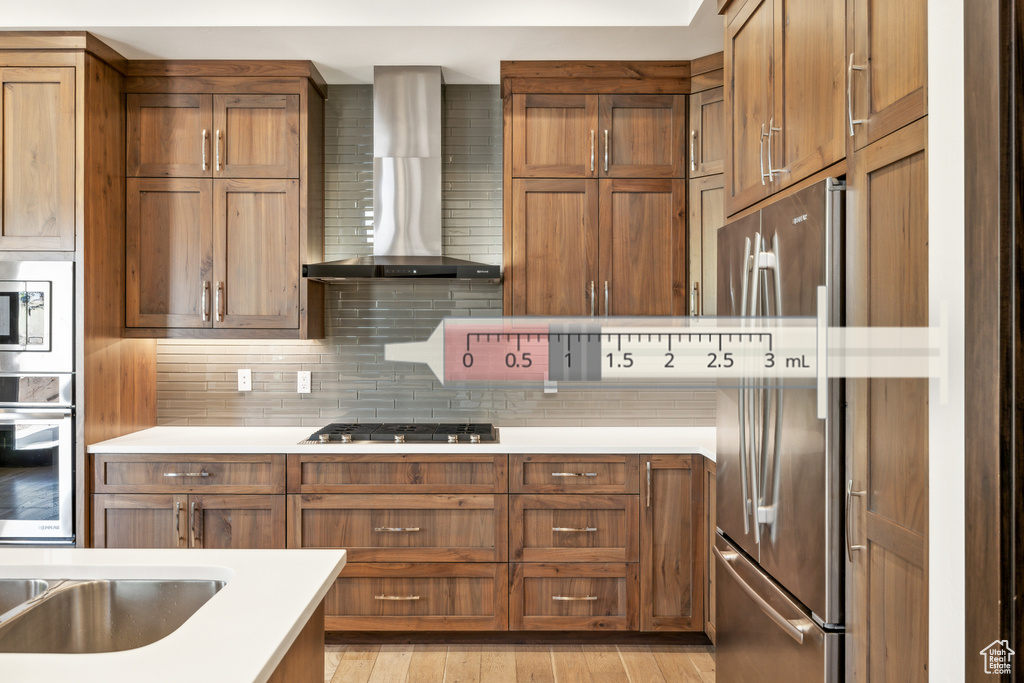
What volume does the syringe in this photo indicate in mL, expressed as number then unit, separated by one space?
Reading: 0.8 mL
